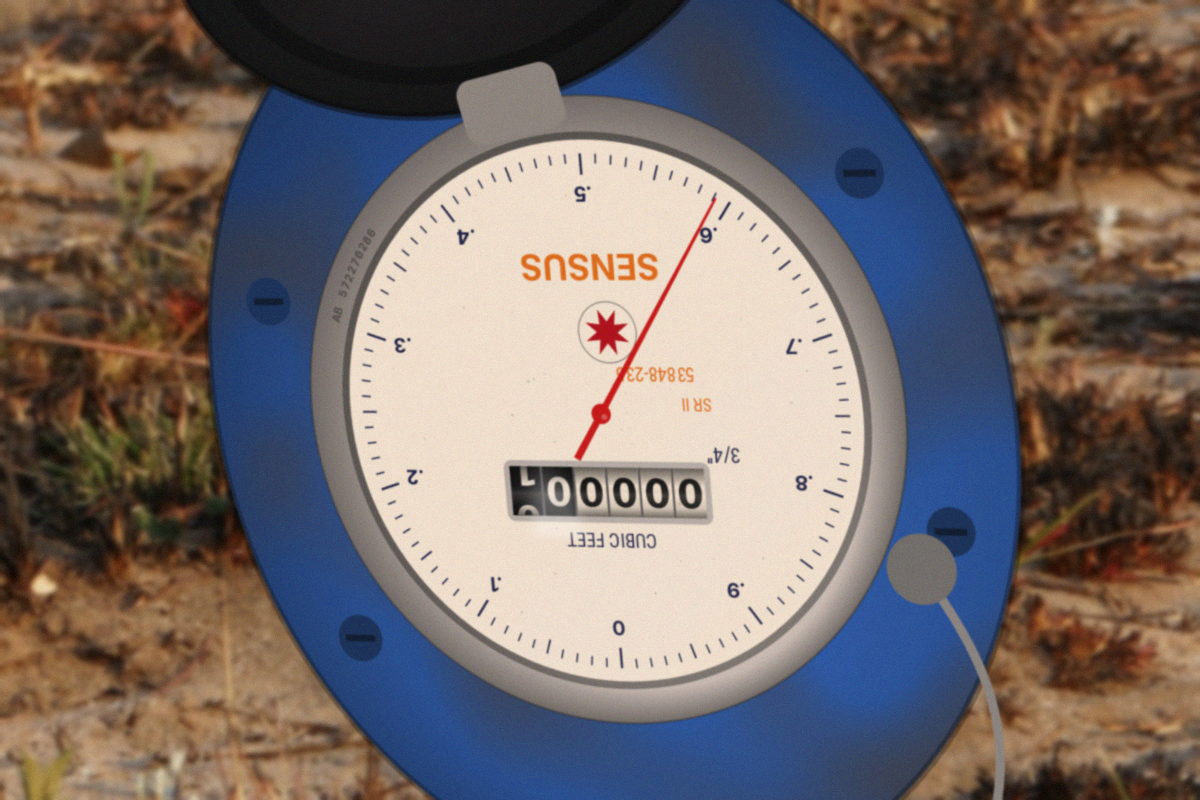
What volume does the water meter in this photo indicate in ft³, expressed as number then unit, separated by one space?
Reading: 0.59 ft³
